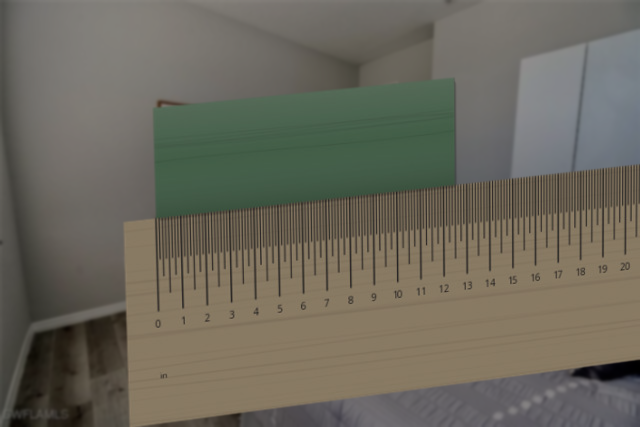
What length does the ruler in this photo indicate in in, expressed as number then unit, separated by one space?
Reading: 12.5 in
